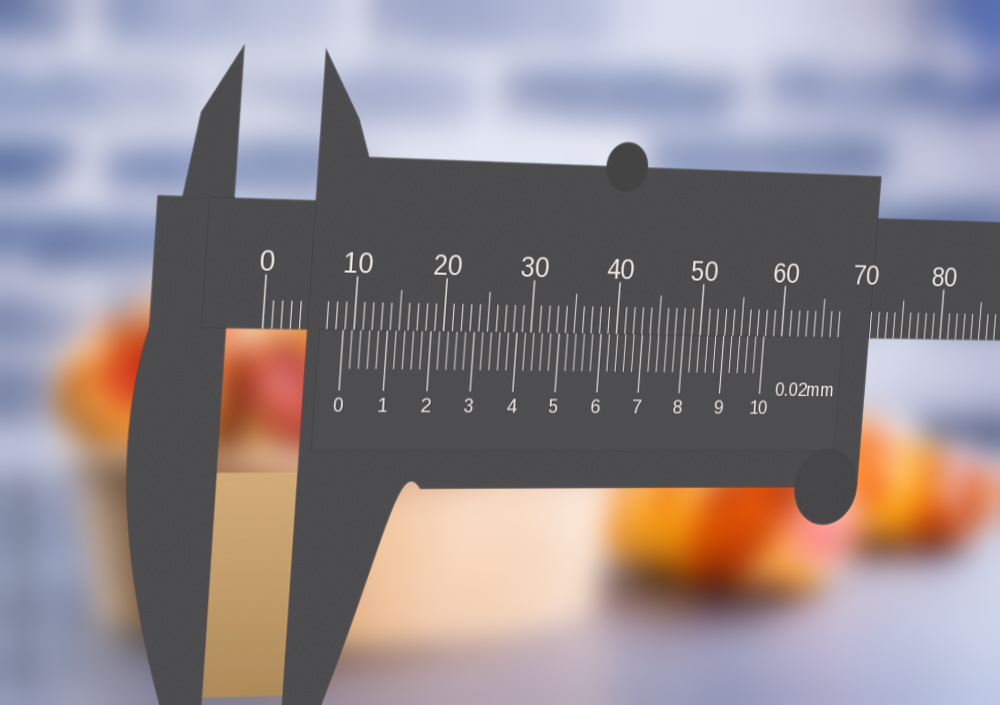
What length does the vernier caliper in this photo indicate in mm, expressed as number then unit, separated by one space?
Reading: 8.8 mm
